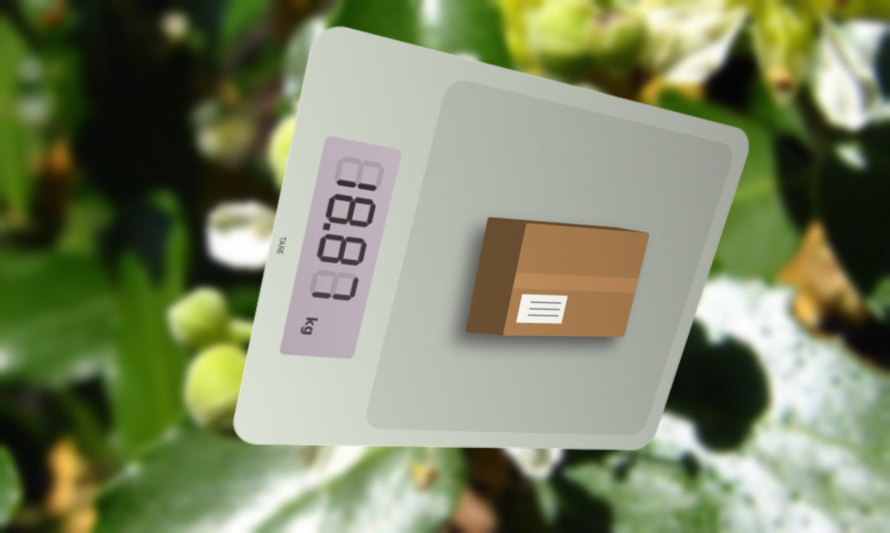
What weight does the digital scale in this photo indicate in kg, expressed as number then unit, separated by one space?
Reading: 18.87 kg
